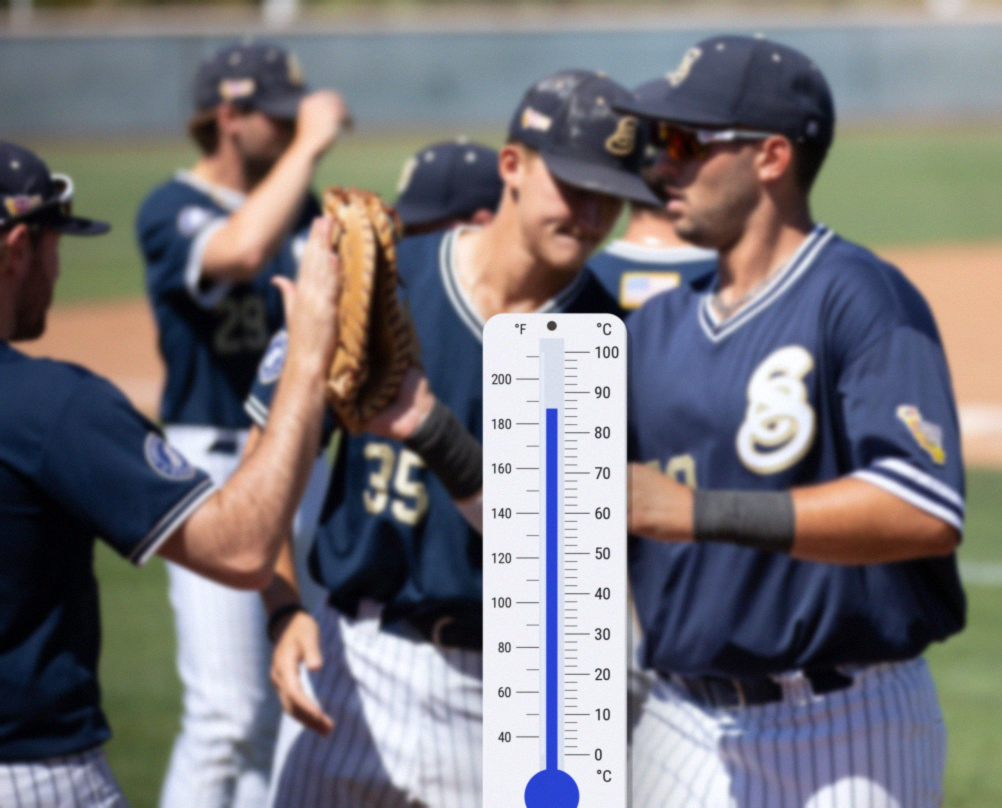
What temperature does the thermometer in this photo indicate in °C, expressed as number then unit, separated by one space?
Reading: 86 °C
